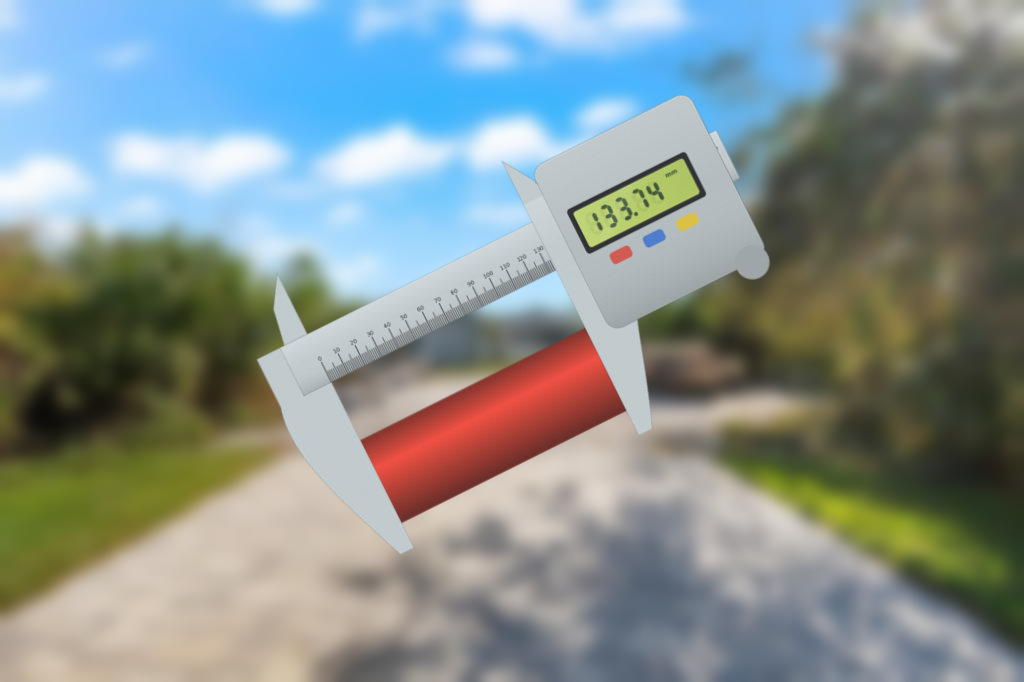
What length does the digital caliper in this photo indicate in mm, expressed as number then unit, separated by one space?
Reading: 133.74 mm
